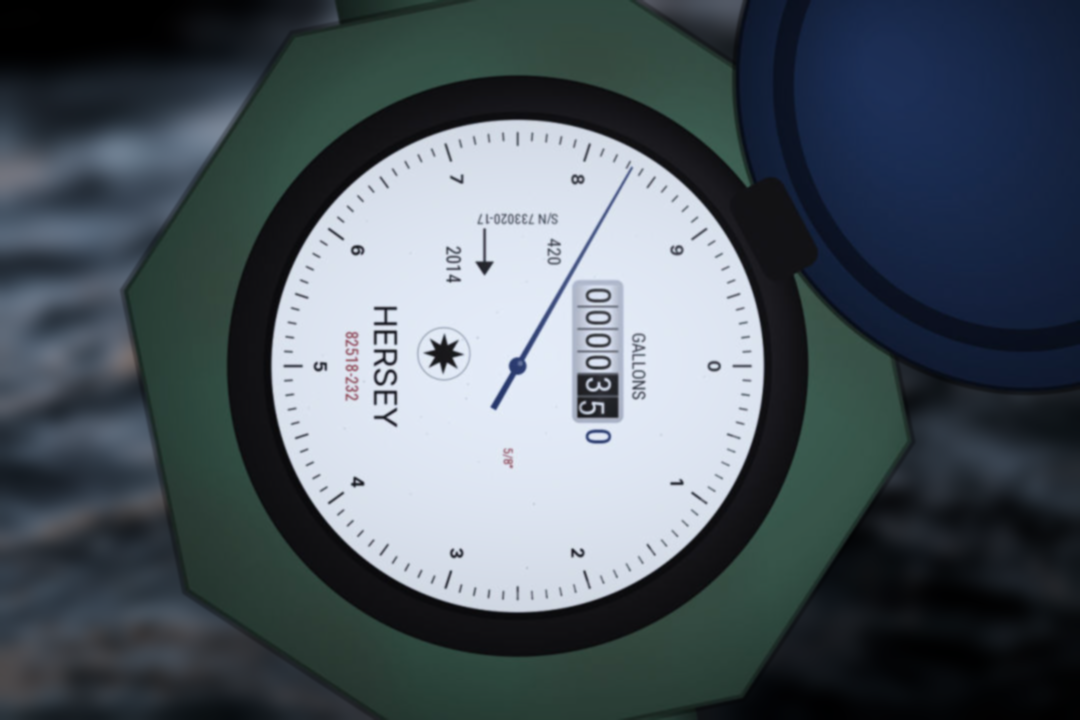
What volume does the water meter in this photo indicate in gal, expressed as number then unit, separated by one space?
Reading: 348.3 gal
